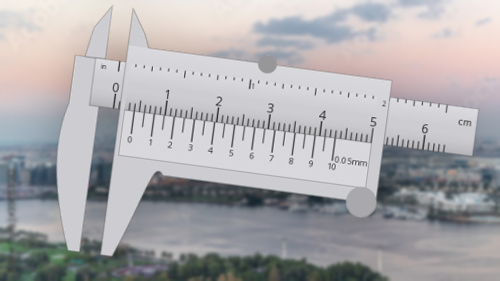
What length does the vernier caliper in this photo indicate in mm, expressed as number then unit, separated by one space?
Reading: 4.0 mm
